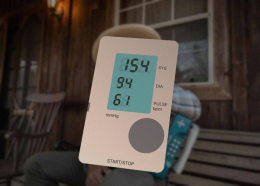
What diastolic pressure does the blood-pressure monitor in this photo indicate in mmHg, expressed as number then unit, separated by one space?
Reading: 94 mmHg
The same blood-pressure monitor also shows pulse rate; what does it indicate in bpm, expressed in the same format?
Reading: 61 bpm
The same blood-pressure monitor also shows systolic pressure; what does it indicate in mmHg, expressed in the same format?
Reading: 154 mmHg
